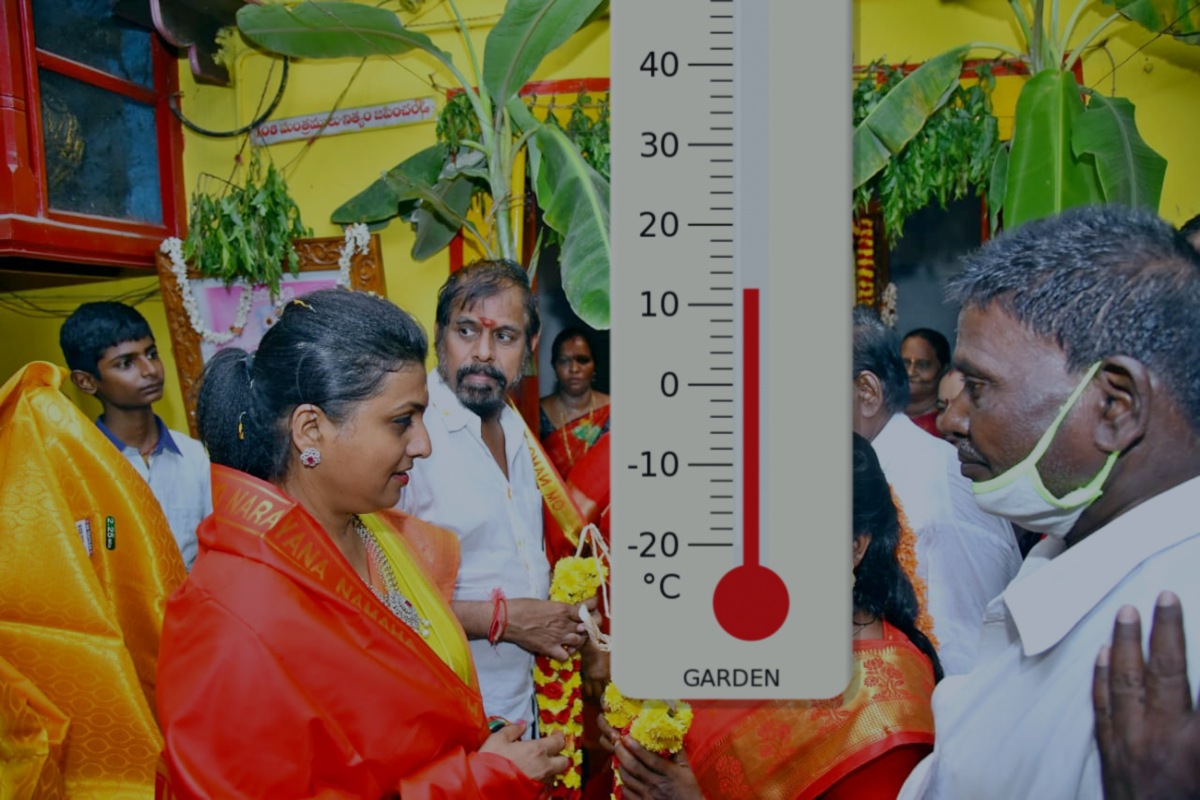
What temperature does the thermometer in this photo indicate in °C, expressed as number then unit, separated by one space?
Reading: 12 °C
